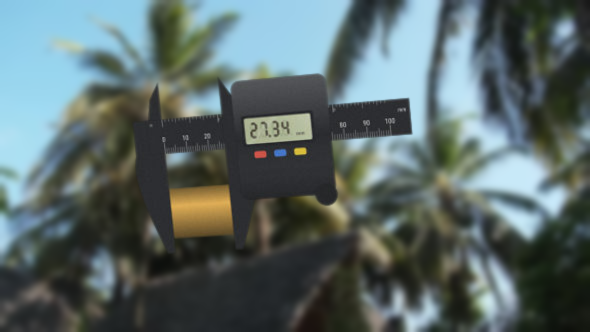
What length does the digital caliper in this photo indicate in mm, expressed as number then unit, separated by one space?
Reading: 27.34 mm
